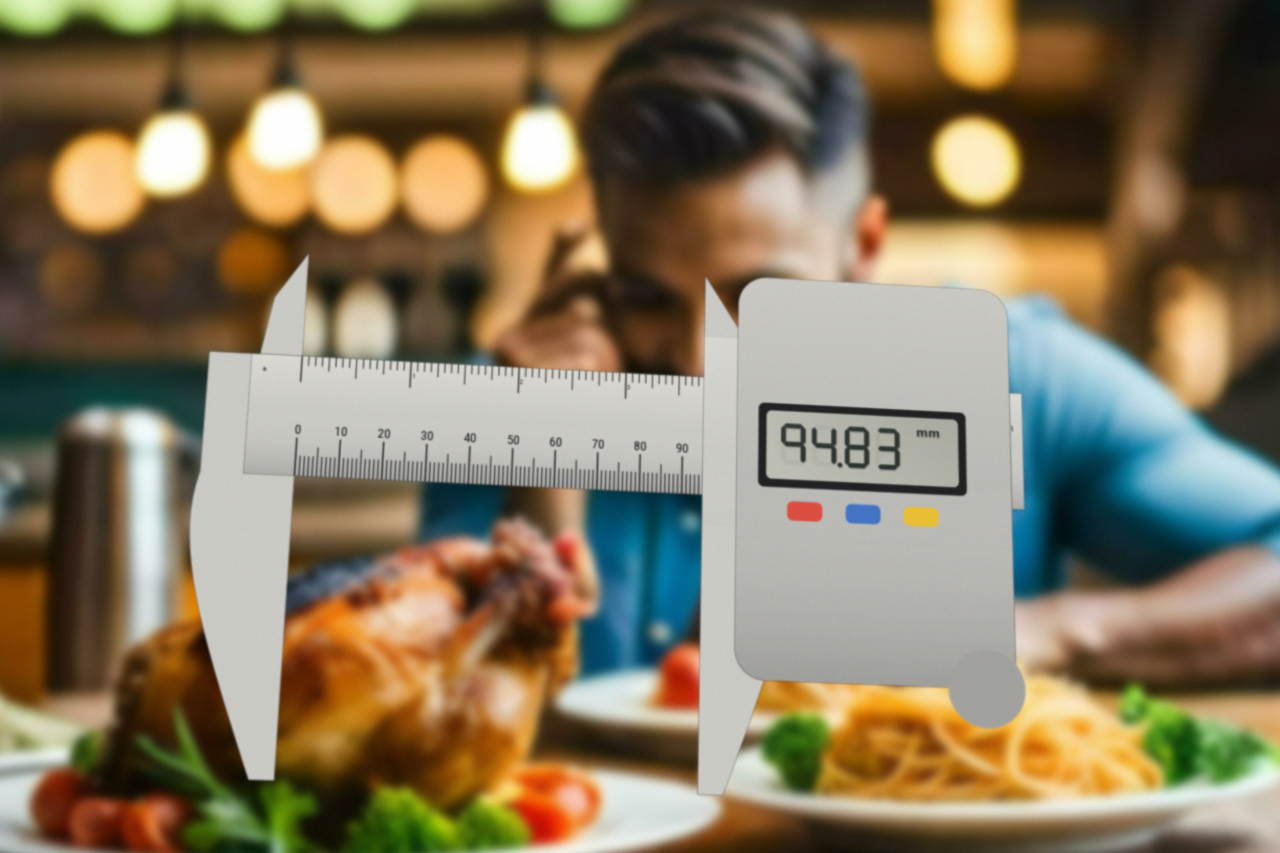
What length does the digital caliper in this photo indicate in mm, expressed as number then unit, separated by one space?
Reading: 94.83 mm
